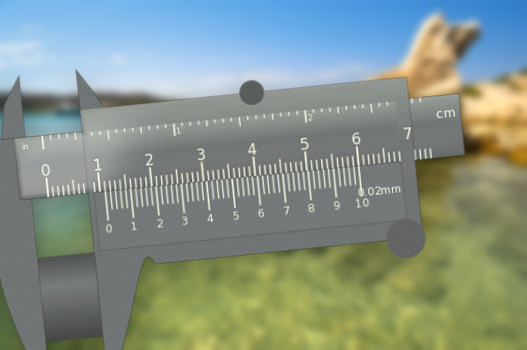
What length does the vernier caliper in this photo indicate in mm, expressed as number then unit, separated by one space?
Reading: 11.0 mm
